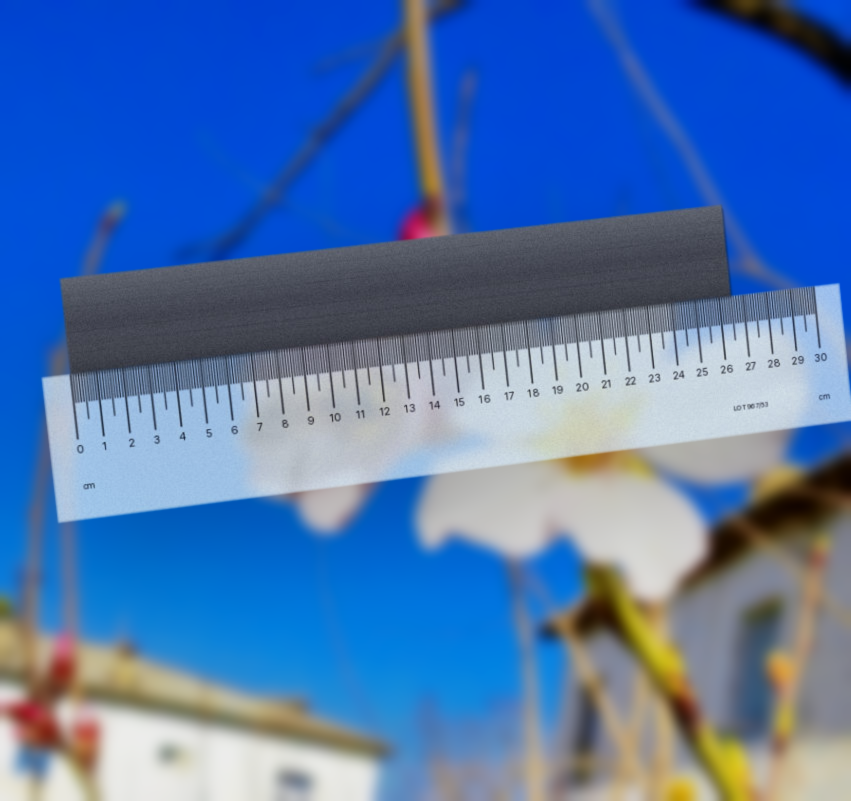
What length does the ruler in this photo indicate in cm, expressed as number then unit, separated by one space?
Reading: 26.5 cm
